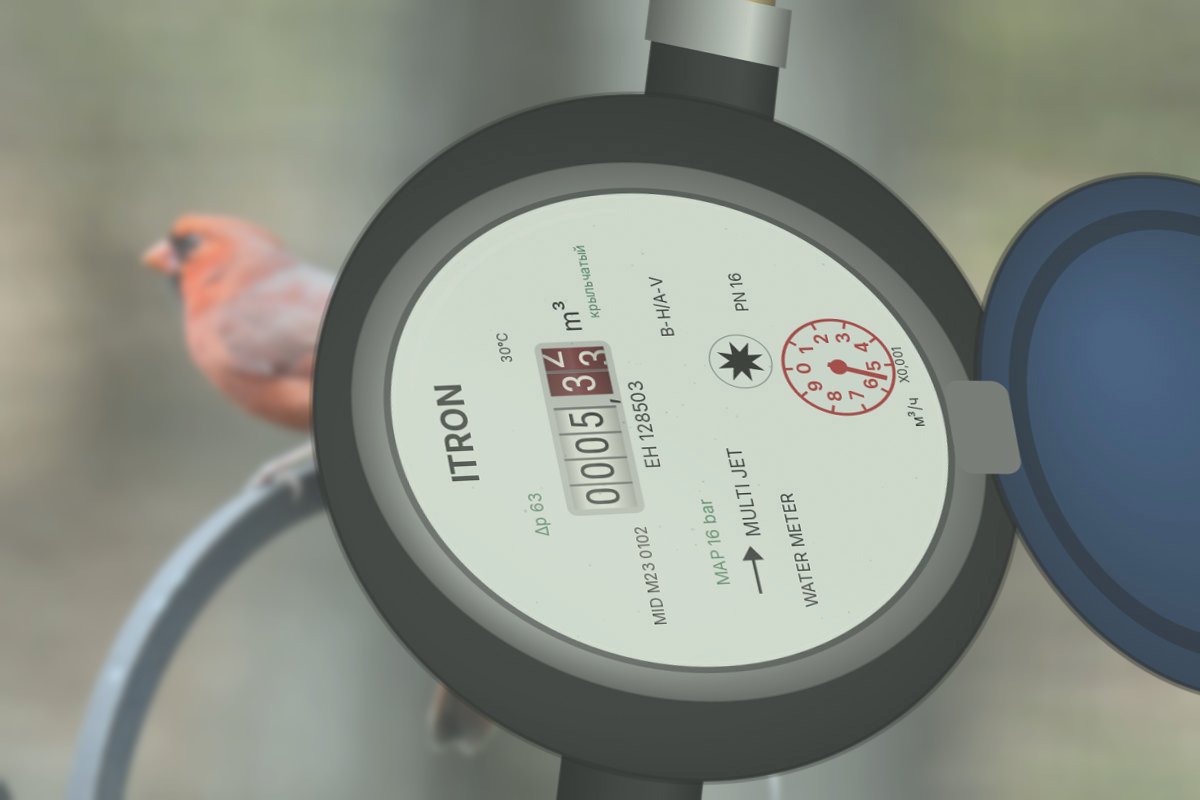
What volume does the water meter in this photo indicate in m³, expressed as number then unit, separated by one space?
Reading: 5.325 m³
